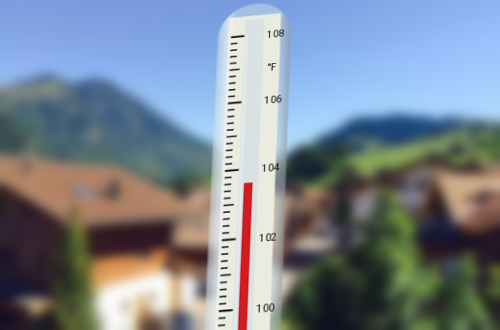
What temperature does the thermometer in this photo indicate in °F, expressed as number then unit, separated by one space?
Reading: 103.6 °F
